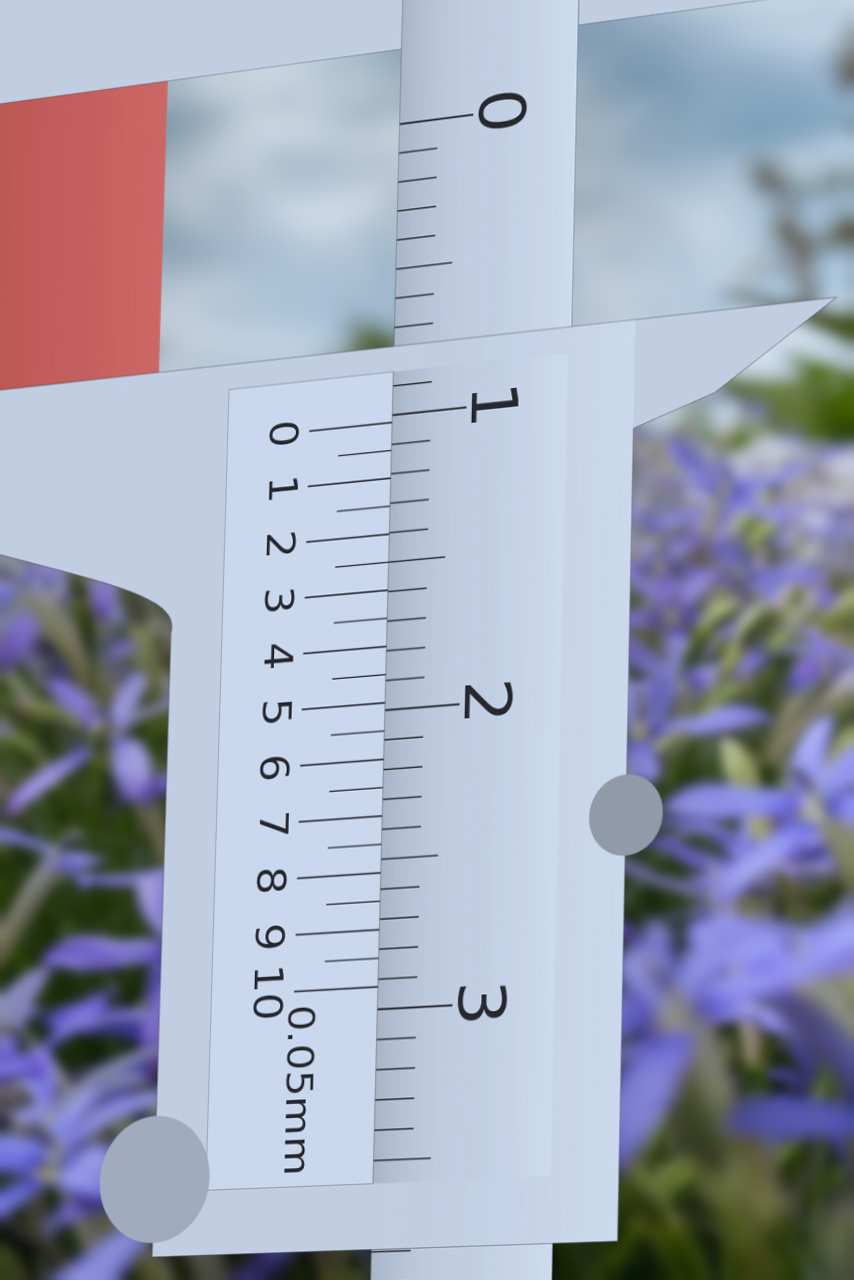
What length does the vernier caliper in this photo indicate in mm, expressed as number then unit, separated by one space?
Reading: 10.25 mm
